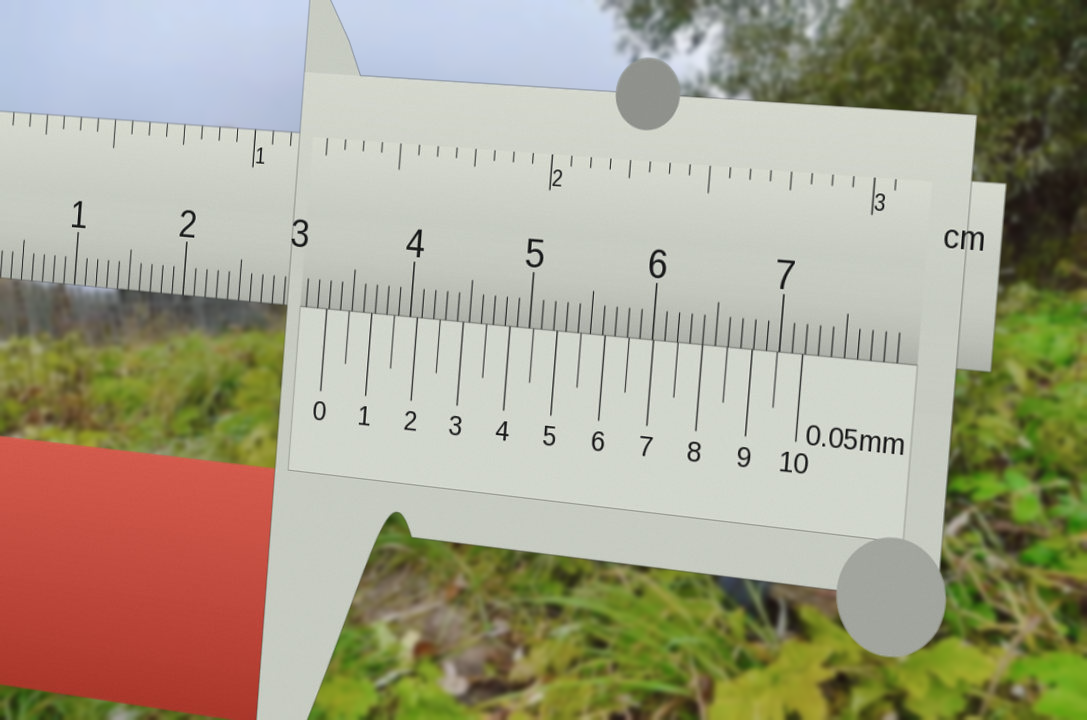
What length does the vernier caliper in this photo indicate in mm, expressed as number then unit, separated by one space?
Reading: 32.8 mm
